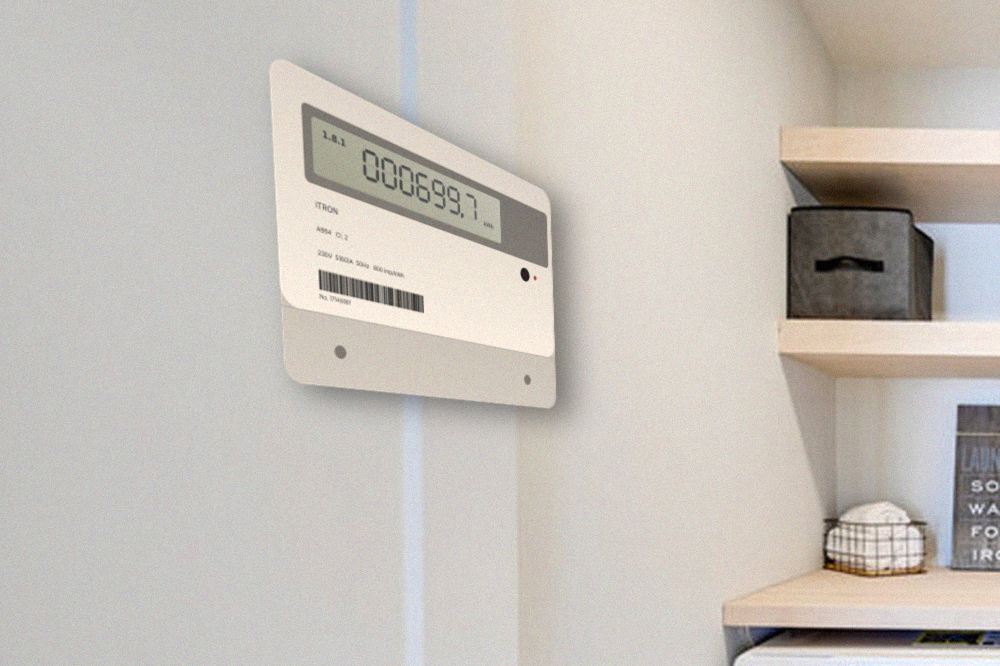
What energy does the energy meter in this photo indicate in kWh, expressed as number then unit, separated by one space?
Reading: 699.7 kWh
